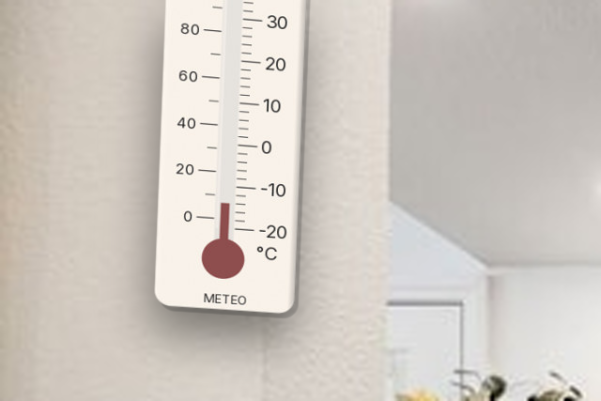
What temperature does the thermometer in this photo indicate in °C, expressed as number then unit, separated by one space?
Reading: -14 °C
